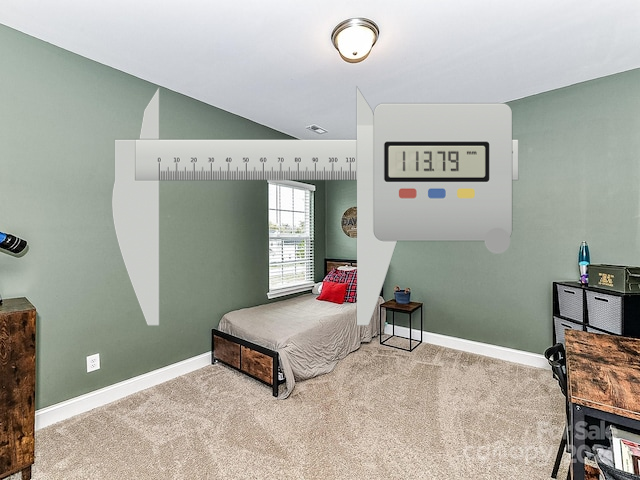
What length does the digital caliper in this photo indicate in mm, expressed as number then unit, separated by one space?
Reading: 113.79 mm
